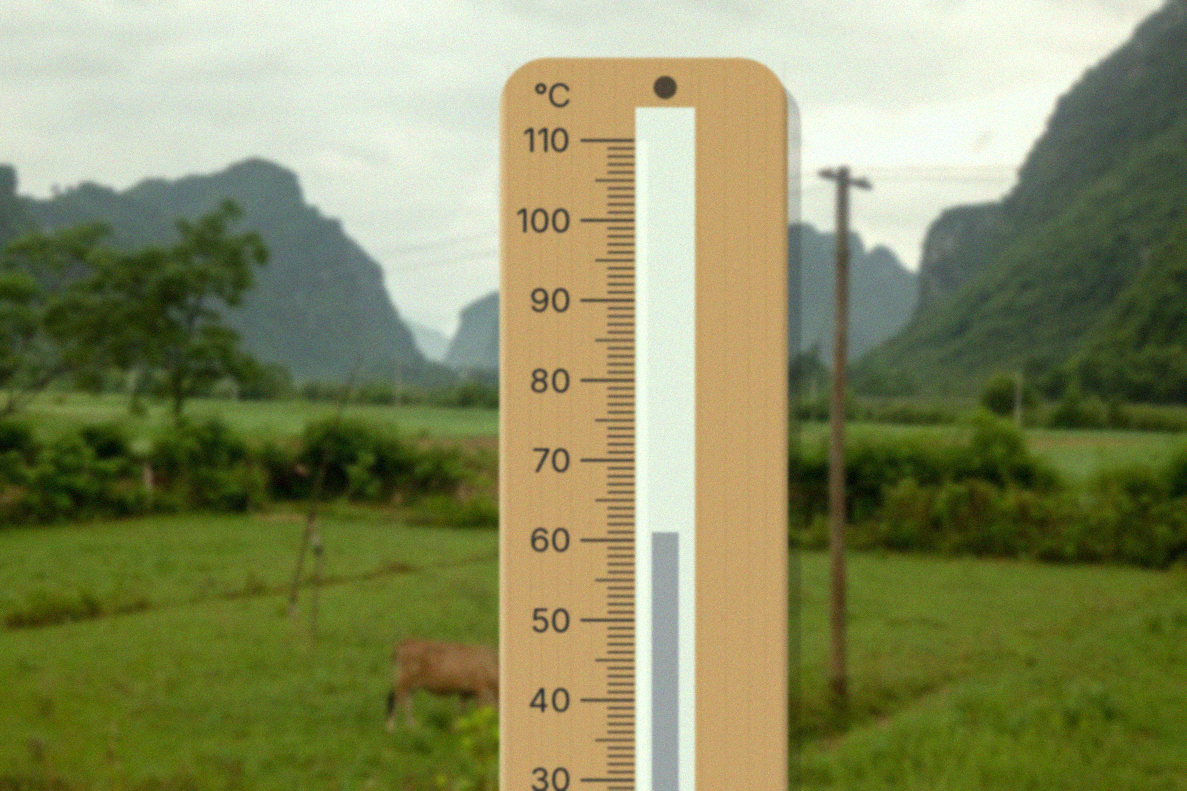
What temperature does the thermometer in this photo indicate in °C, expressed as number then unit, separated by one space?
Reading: 61 °C
